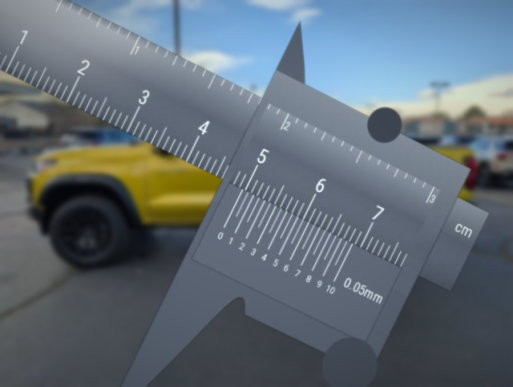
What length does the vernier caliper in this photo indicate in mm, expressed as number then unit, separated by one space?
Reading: 49.6 mm
